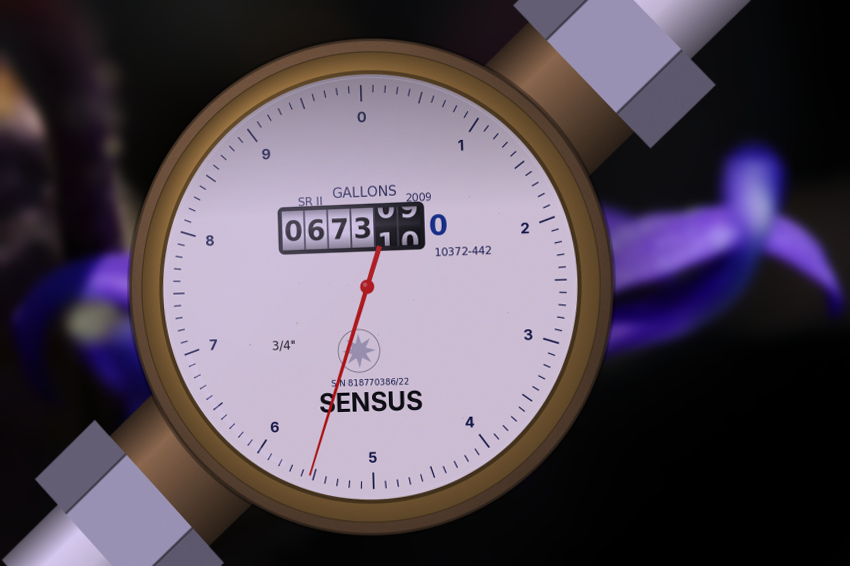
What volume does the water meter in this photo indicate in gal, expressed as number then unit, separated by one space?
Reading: 673095.5 gal
